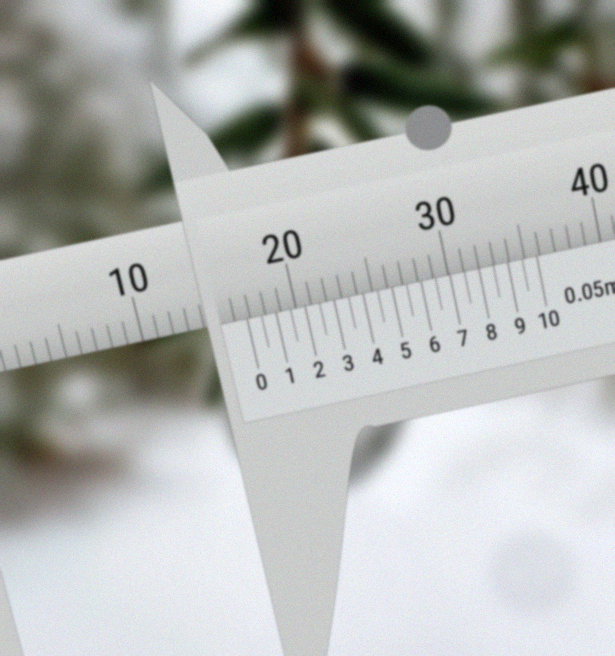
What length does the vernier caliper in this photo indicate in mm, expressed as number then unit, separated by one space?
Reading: 16.8 mm
